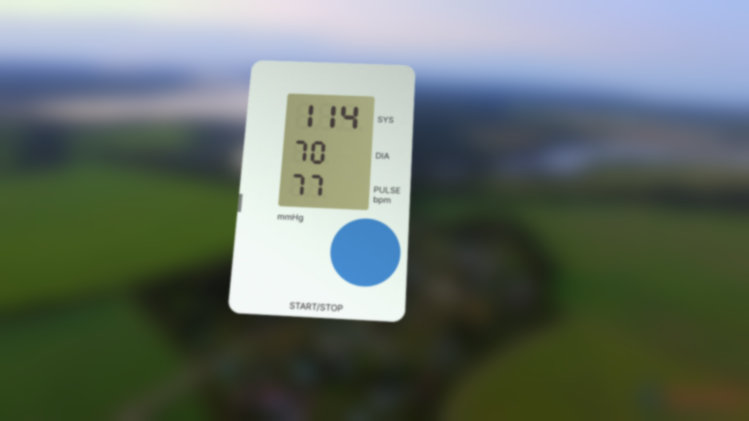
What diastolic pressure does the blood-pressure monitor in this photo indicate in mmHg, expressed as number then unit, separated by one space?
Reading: 70 mmHg
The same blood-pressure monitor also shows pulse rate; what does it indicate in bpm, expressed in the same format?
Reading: 77 bpm
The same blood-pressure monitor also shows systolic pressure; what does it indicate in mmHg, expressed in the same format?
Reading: 114 mmHg
